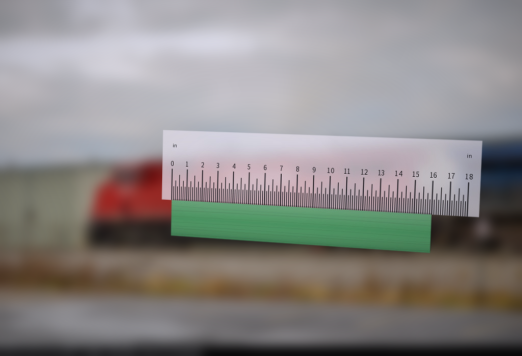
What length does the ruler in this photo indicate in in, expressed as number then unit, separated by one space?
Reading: 16 in
